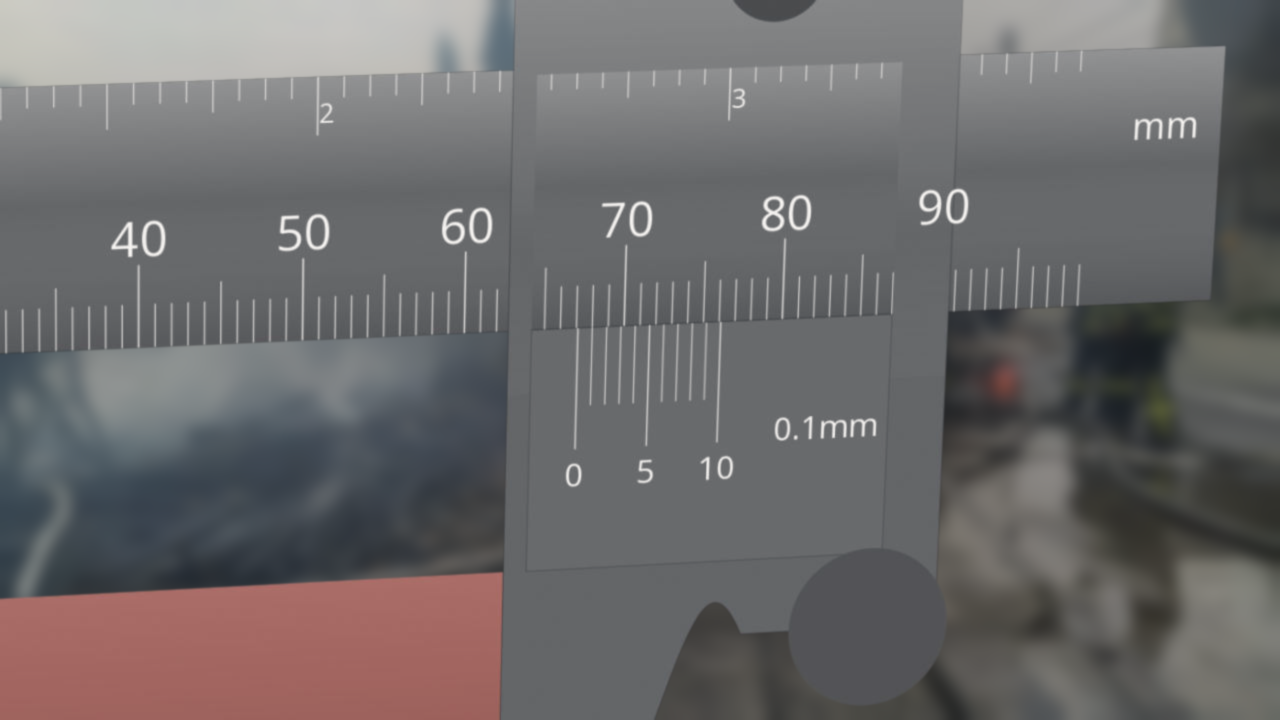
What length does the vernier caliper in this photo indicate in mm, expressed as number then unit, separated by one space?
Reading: 67.1 mm
